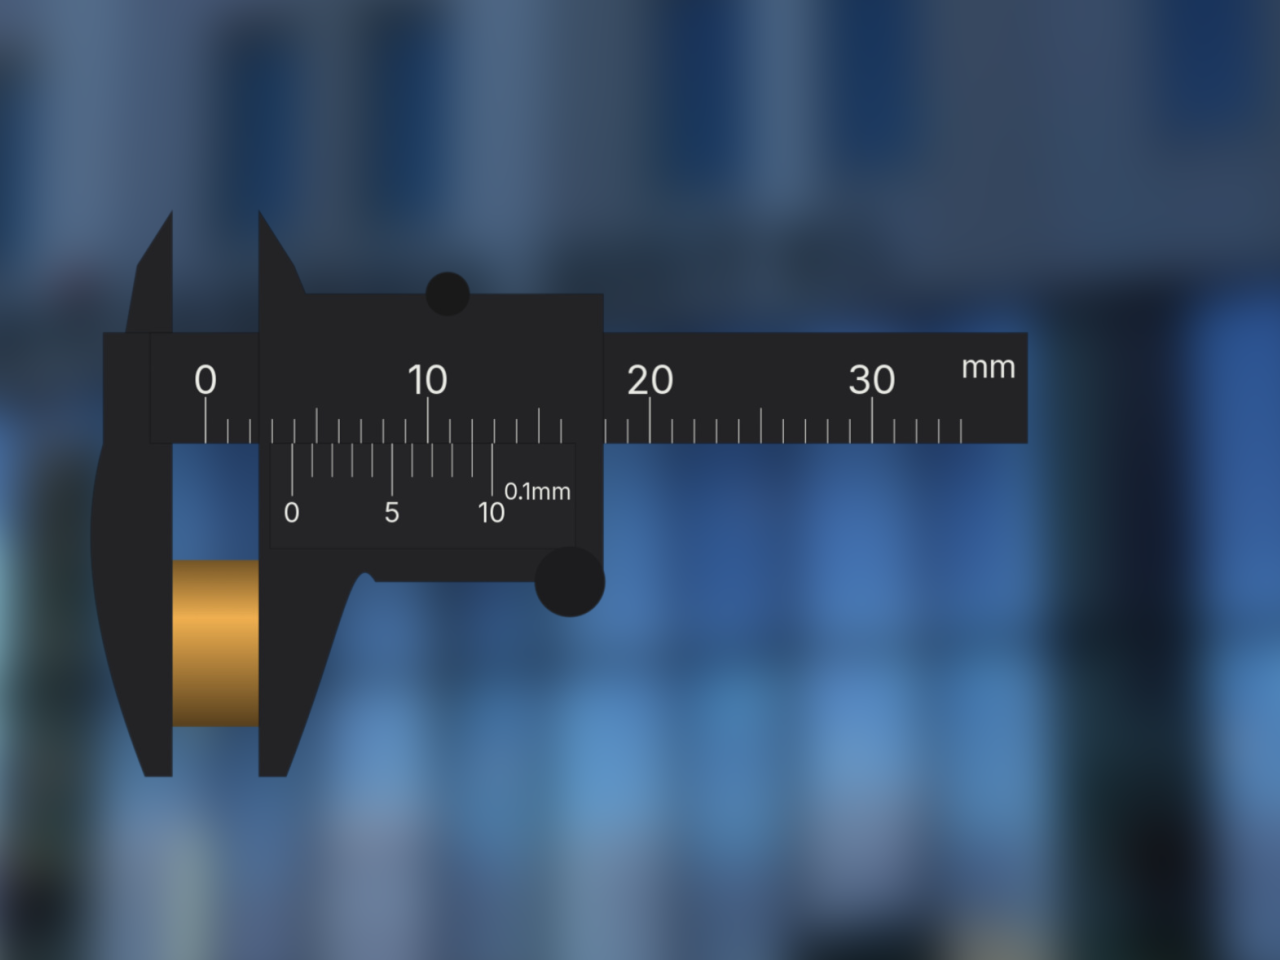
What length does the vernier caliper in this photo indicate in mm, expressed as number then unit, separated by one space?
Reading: 3.9 mm
